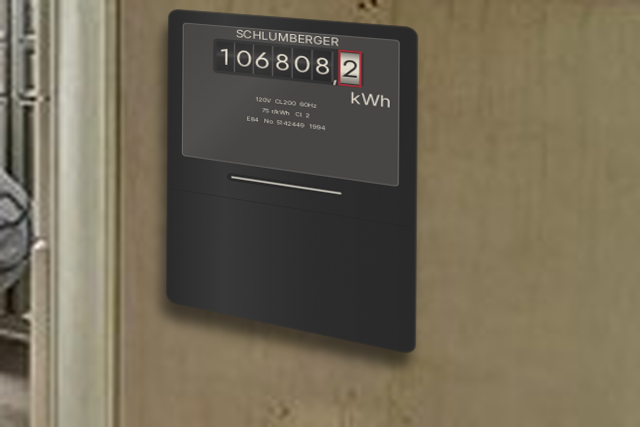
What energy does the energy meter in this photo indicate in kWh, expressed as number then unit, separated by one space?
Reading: 106808.2 kWh
